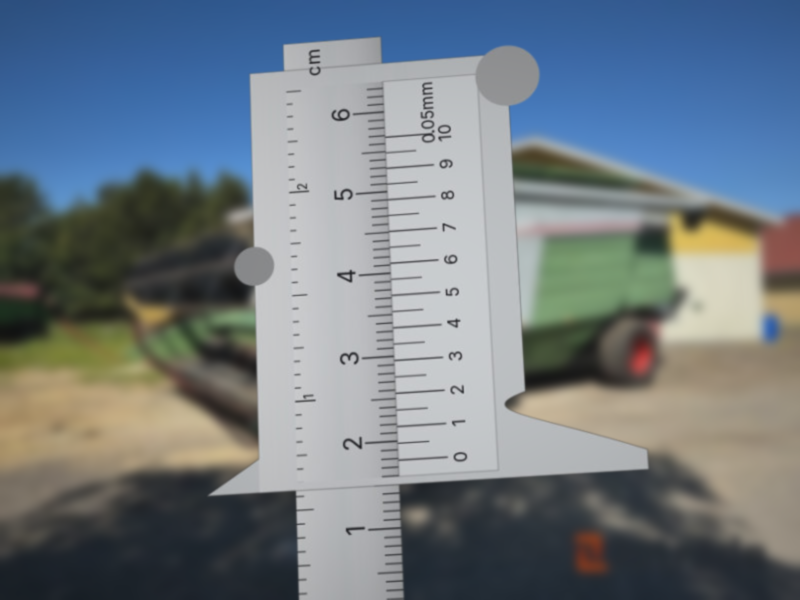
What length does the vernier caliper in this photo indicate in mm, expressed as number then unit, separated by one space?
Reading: 17.8 mm
